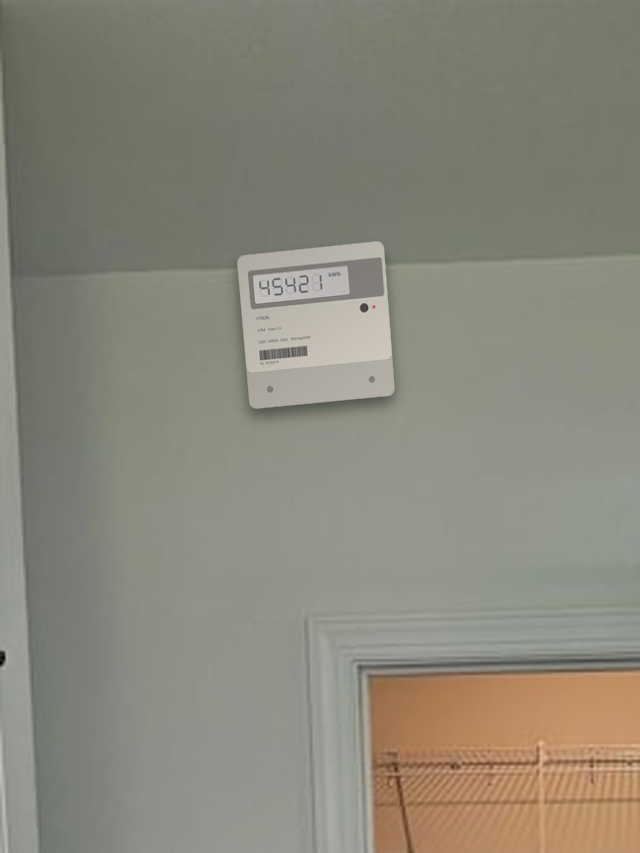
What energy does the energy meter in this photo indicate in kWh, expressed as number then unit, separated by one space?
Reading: 45421 kWh
